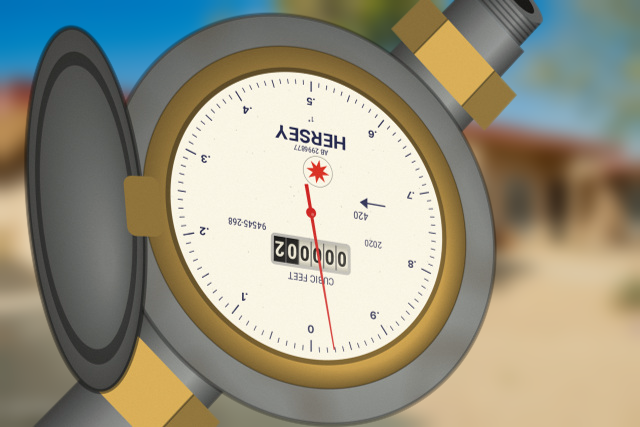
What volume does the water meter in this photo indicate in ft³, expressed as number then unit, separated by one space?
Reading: 1.97 ft³
